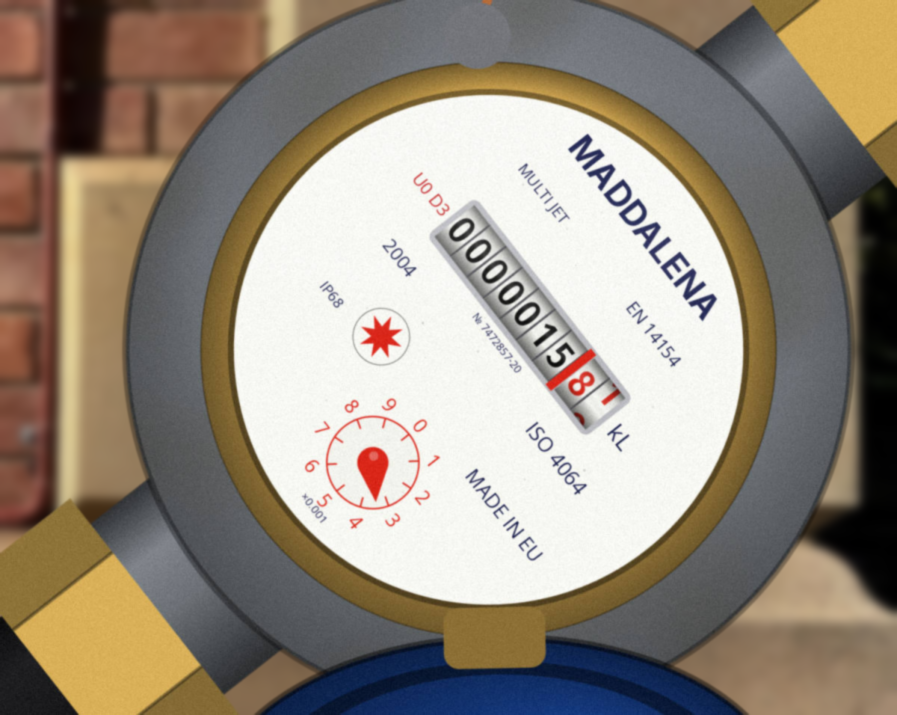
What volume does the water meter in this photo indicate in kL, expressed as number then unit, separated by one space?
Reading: 15.813 kL
